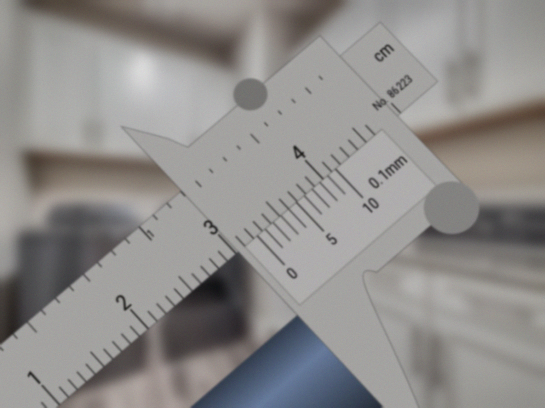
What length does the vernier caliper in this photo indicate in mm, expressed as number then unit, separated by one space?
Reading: 32.4 mm
